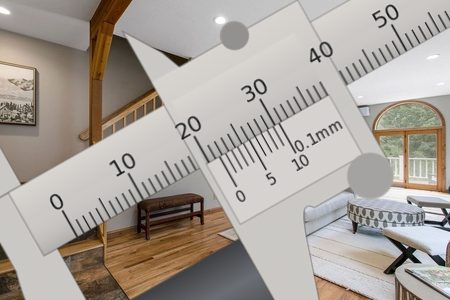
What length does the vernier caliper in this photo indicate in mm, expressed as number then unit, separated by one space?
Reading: 21.6 mm
